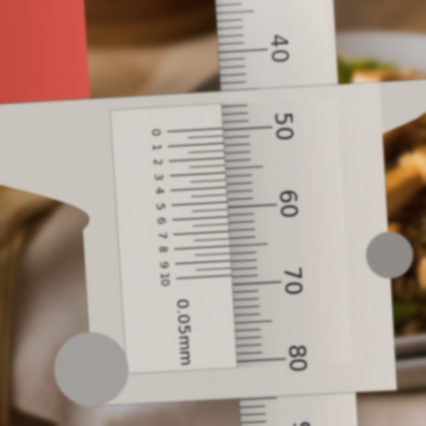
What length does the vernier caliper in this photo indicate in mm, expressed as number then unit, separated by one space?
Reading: 49.8 mm
